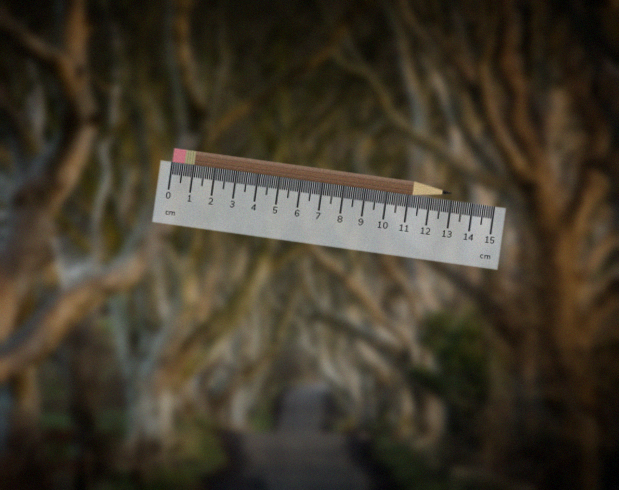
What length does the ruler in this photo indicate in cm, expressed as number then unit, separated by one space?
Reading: 13 cm
